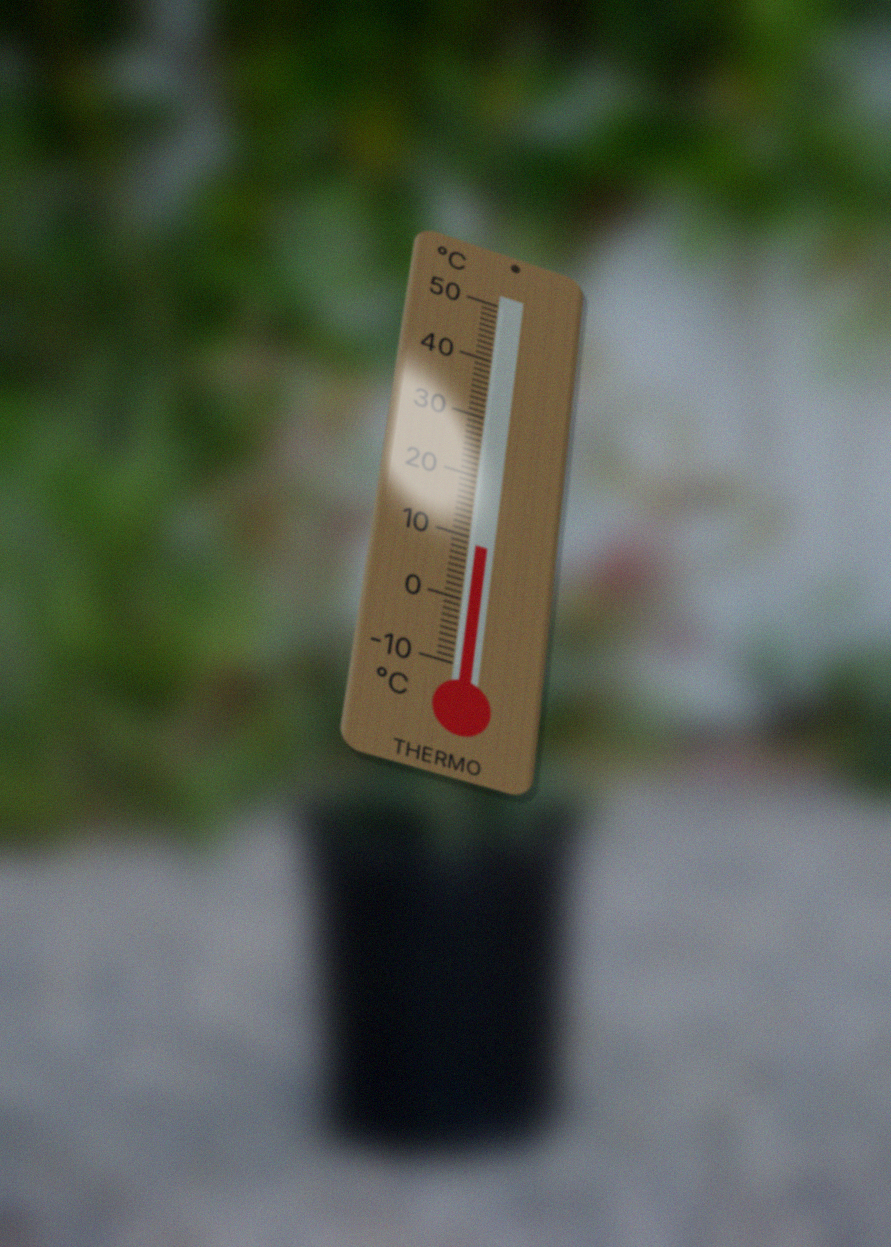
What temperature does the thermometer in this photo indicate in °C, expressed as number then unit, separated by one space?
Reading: 9 °C
